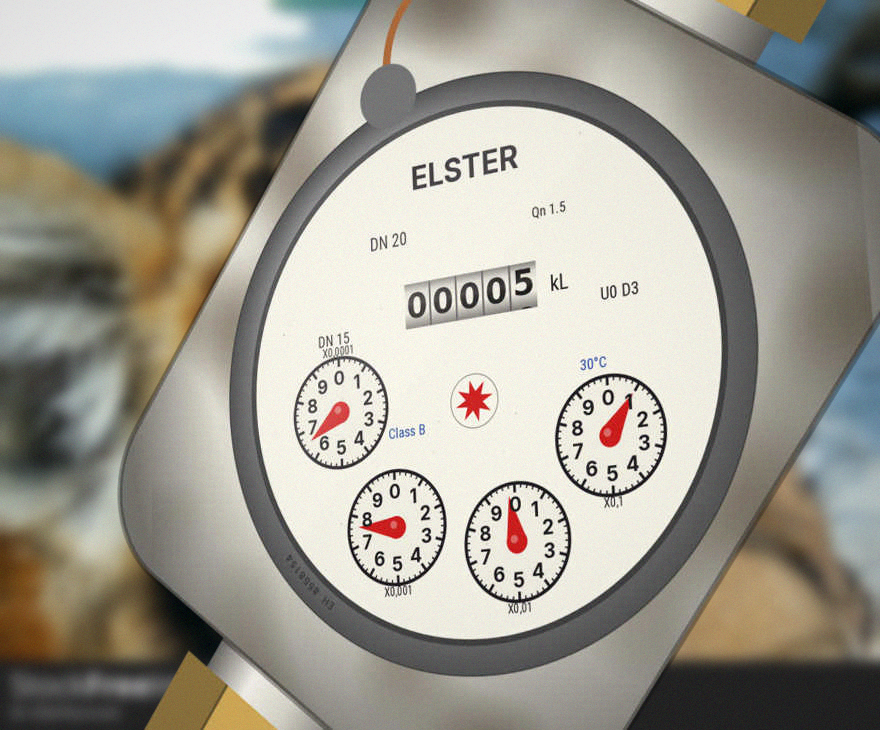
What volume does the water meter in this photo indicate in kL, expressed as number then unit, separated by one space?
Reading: 5.0976 kL
